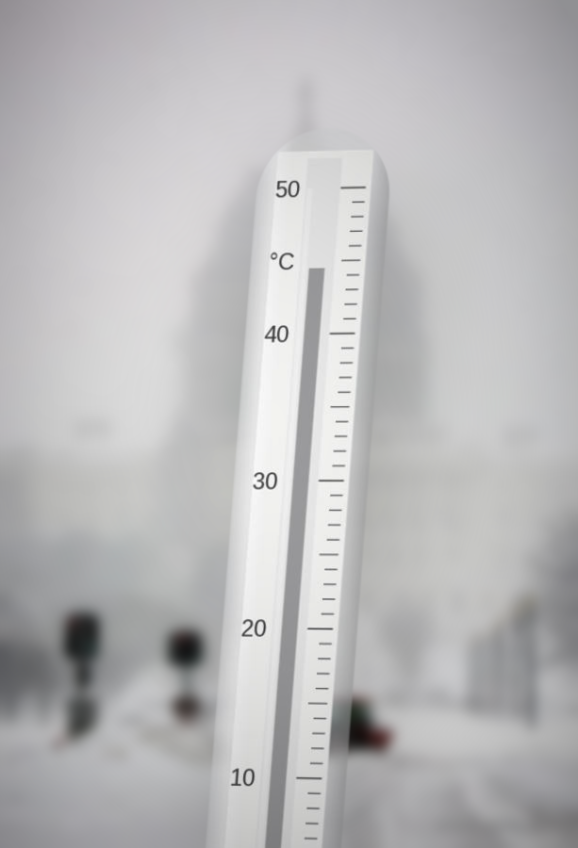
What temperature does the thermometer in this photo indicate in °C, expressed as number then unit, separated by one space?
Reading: 44.5 °C
